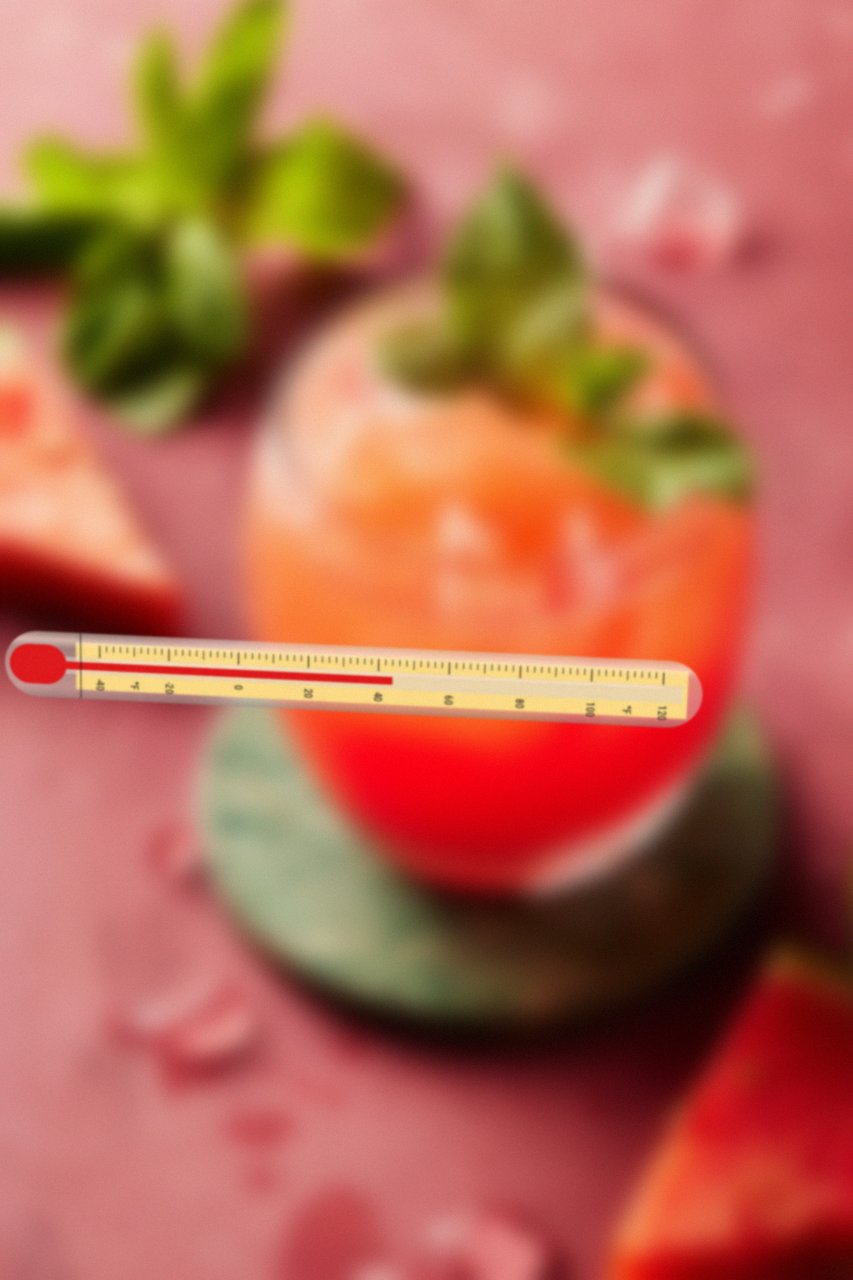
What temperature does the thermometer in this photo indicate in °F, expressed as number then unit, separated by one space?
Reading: 44 °F
